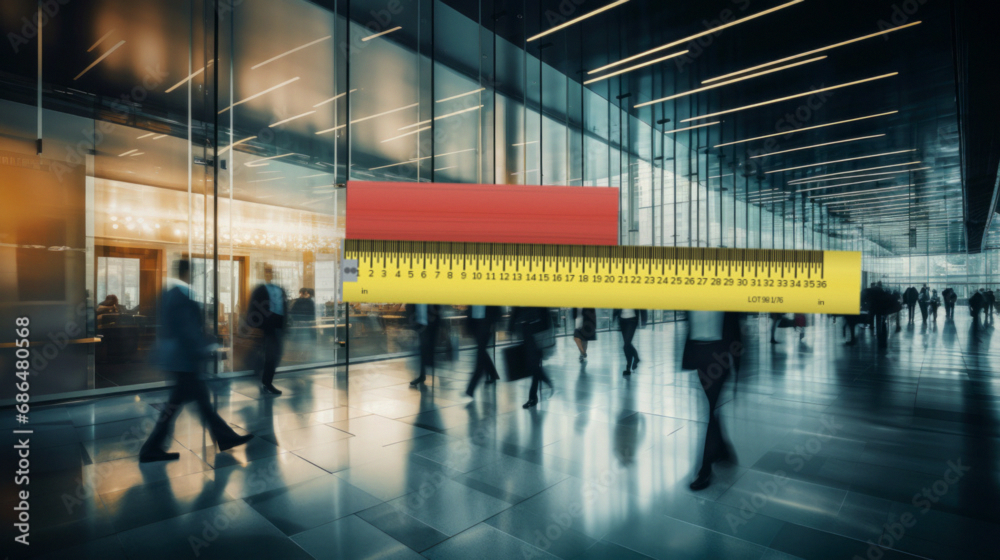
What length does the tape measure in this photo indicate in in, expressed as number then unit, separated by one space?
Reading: 20.5 in
